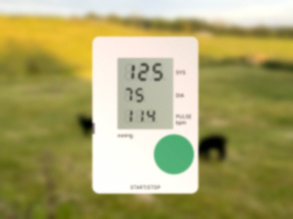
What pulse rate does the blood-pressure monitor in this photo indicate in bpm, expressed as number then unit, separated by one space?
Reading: 114 bpm
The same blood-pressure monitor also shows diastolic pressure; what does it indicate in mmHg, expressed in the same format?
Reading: 75 mmHg
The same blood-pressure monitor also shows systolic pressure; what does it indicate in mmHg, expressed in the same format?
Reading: 125 mmHg
